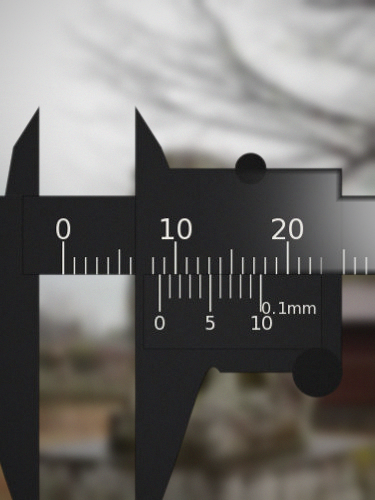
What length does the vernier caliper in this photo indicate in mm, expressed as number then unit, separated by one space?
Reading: 8.6 mm
